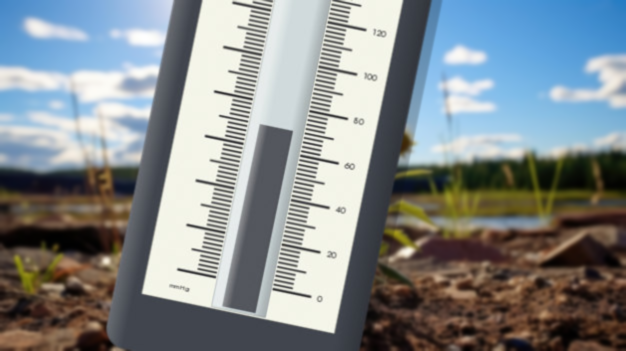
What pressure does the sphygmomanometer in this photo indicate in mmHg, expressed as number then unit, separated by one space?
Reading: 70 mmHg
